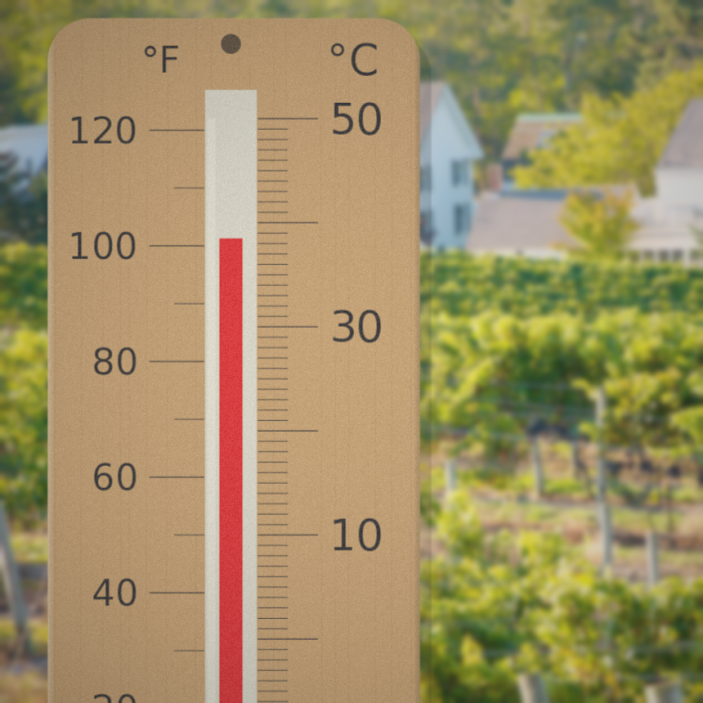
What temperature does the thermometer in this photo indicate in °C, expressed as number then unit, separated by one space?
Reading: 38.5 °C
